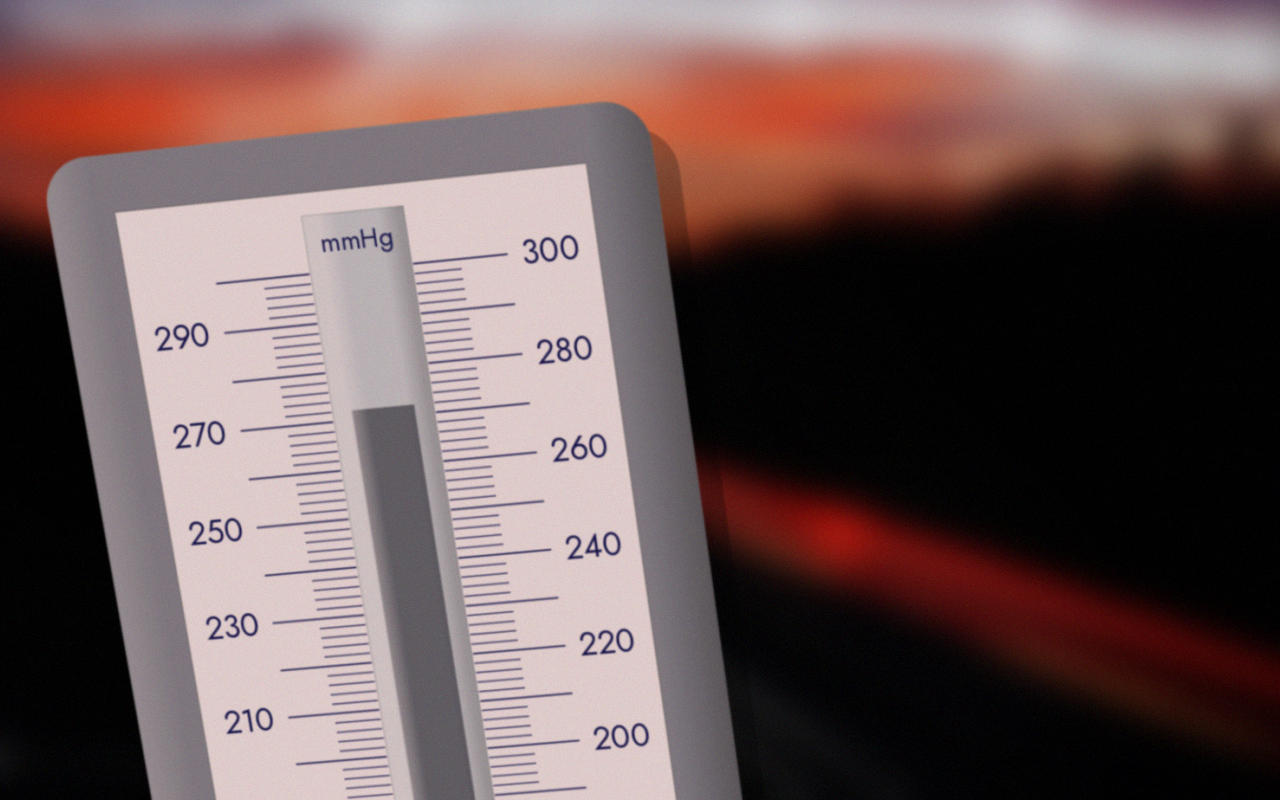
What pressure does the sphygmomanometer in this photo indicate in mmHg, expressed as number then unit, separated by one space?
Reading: 272 mmHg
